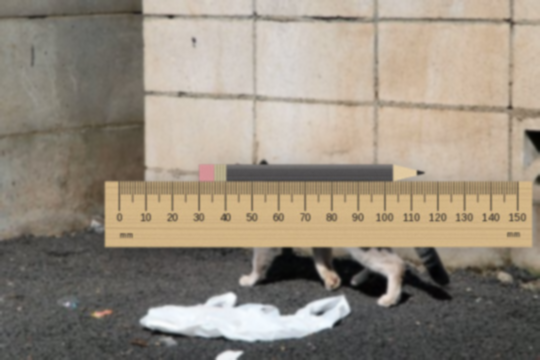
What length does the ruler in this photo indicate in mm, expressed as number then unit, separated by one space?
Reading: 85 mm
